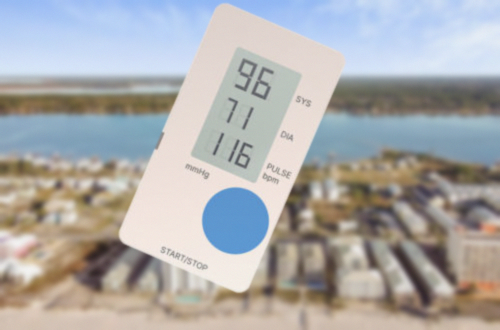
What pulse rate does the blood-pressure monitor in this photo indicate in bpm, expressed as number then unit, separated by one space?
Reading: 116 bpm
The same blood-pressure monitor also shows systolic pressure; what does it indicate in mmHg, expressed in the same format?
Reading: 96 mmHg
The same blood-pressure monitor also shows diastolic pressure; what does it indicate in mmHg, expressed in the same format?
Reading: 71 mmHg
